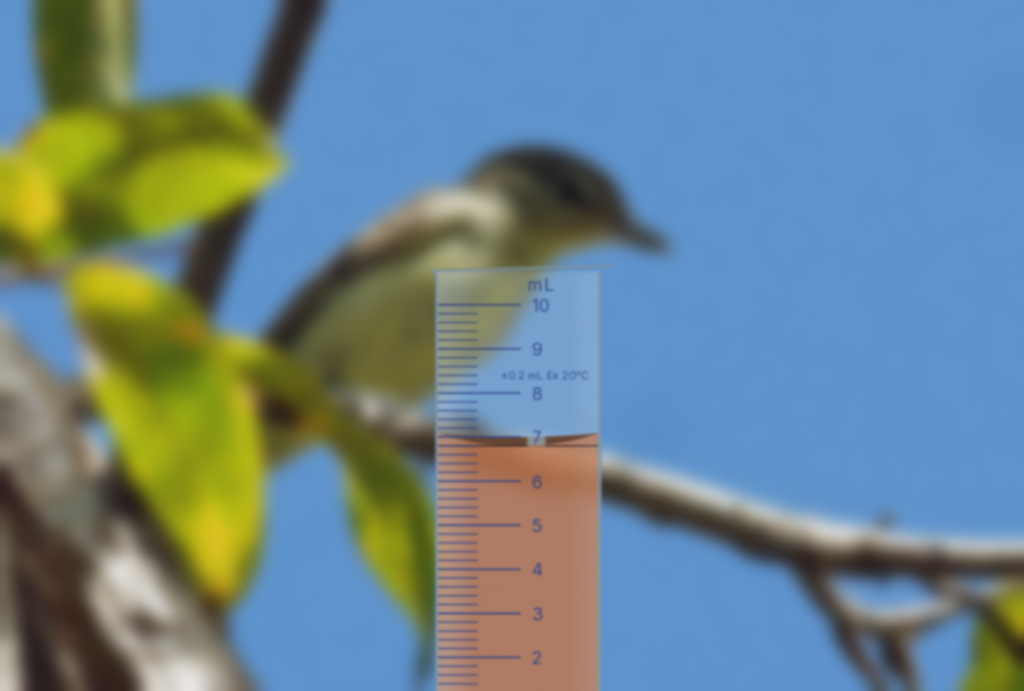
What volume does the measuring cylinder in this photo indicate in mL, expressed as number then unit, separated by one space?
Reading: 6.8 mL
